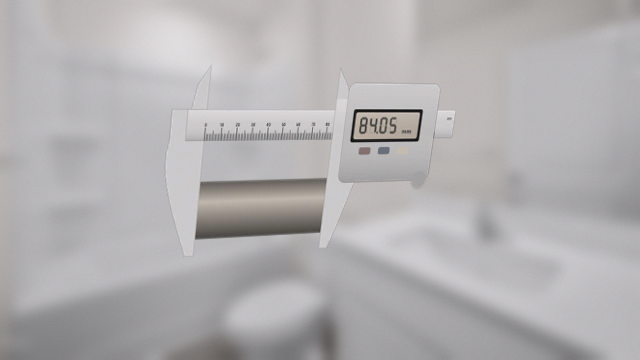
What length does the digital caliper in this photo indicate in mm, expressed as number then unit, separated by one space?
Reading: 84.05 mm
